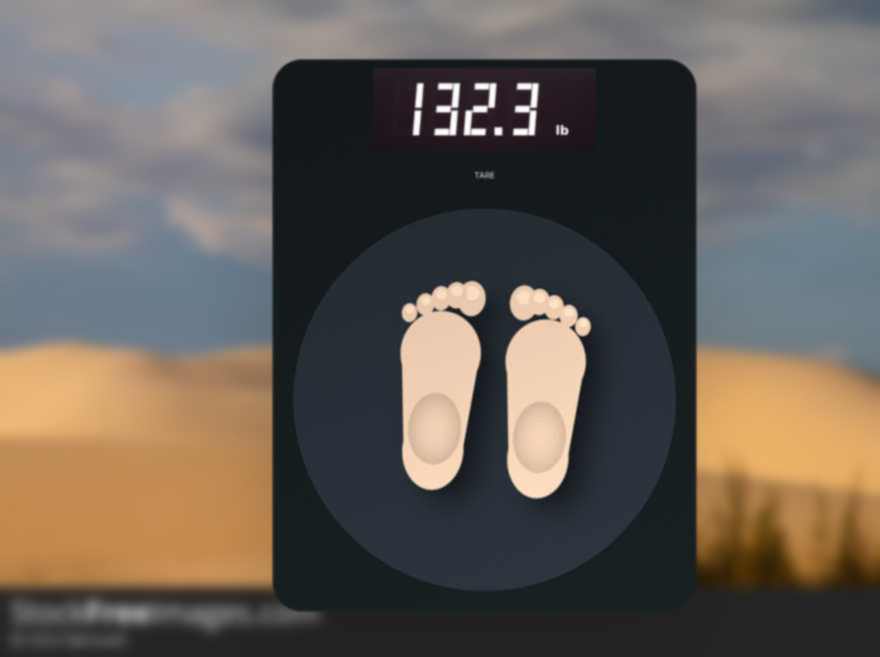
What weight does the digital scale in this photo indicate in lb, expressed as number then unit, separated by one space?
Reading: 132.3 lb
